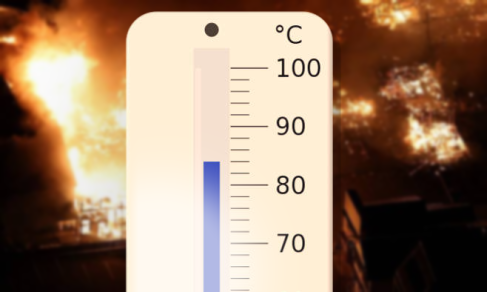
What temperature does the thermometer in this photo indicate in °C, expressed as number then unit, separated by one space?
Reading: 84 °C
